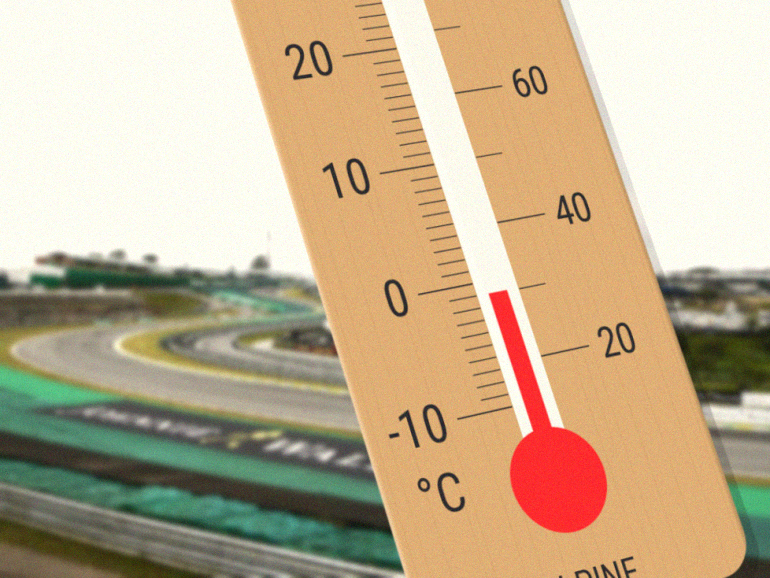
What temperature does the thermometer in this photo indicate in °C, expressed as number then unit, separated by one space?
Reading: -1 °C
